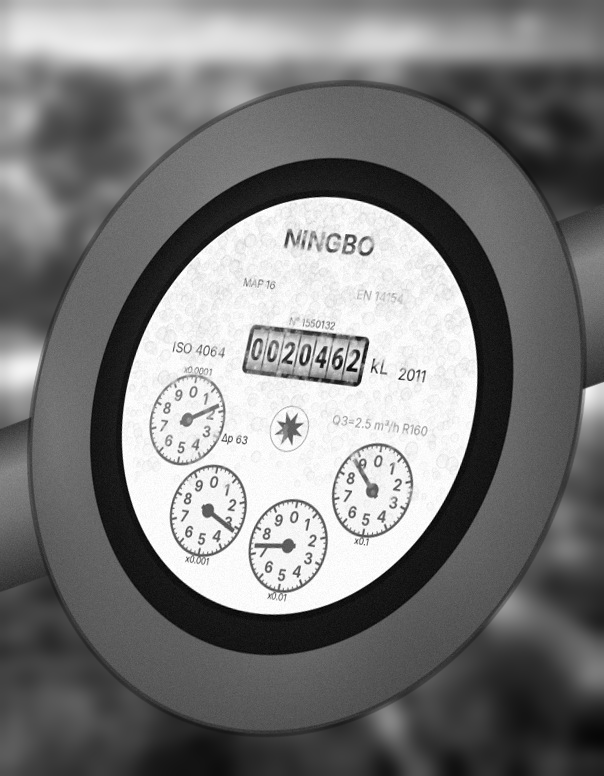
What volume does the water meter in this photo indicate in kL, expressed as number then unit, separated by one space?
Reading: 20462.8731 kL
